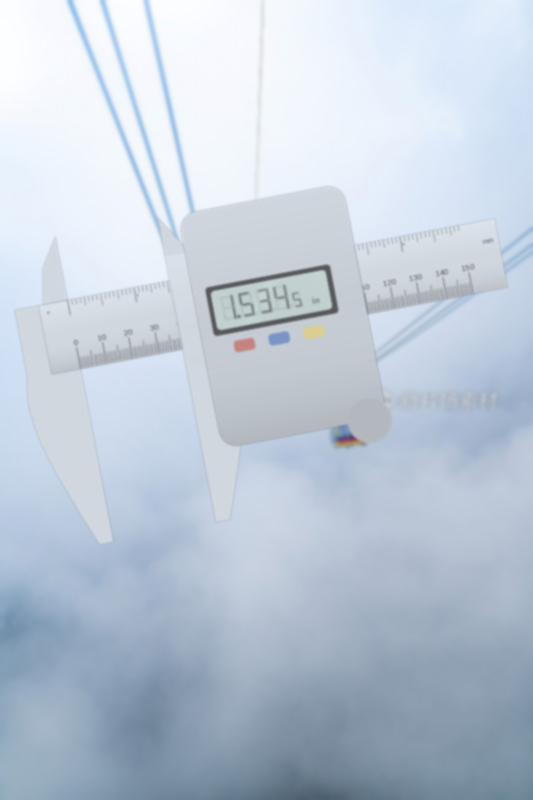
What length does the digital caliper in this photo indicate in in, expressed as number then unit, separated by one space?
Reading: 1.5345 in
